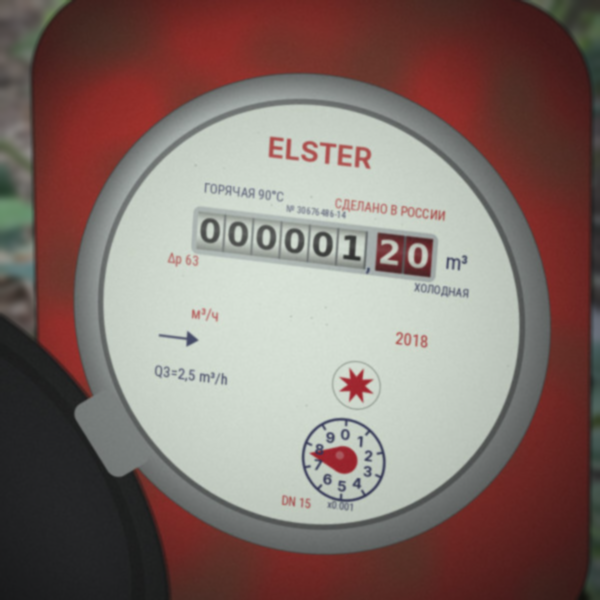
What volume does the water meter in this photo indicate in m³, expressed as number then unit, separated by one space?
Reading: 1.207 m³
